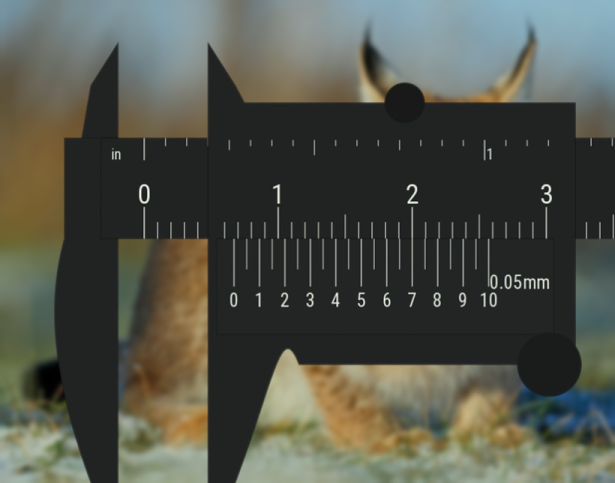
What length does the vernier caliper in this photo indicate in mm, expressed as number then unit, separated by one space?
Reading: 6.7 mm
